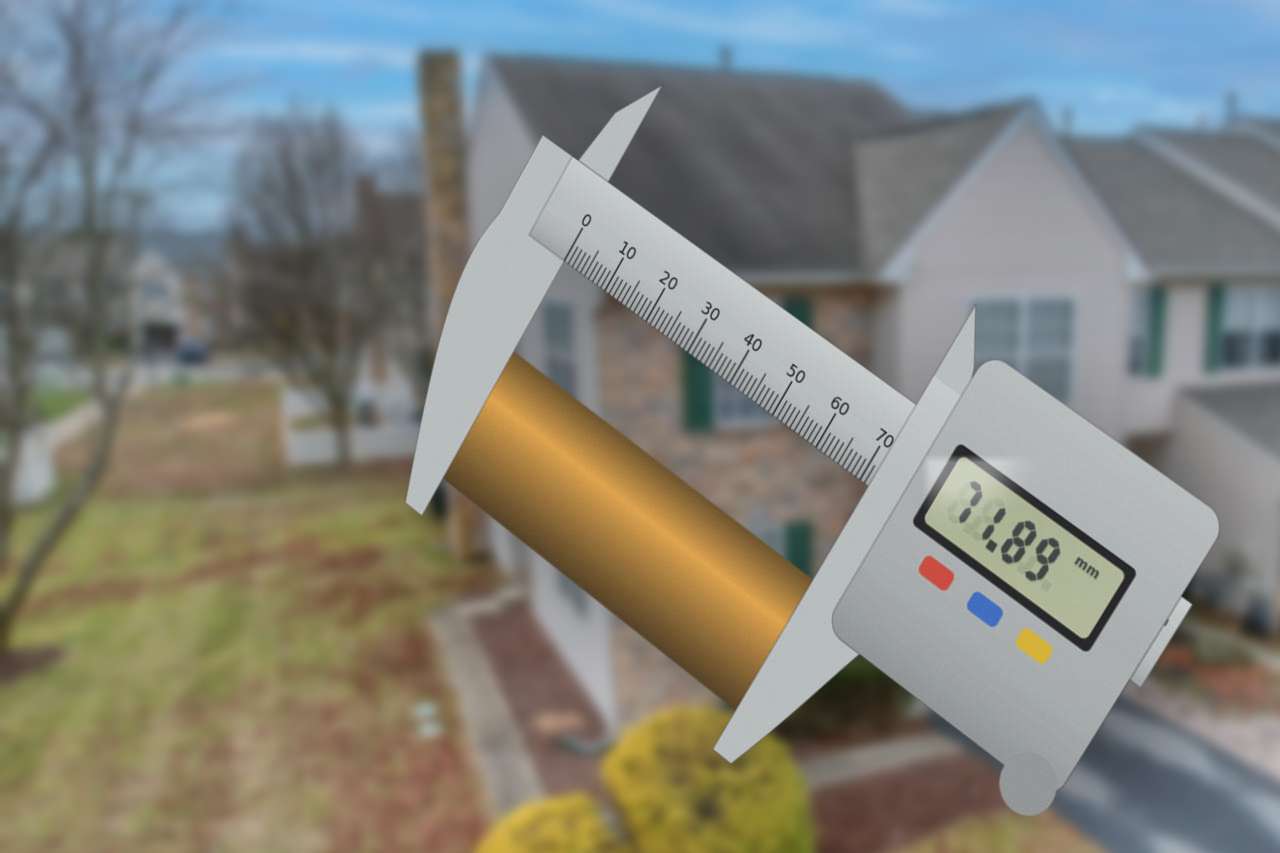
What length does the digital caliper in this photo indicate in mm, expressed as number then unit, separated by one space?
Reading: 71.89 mm
